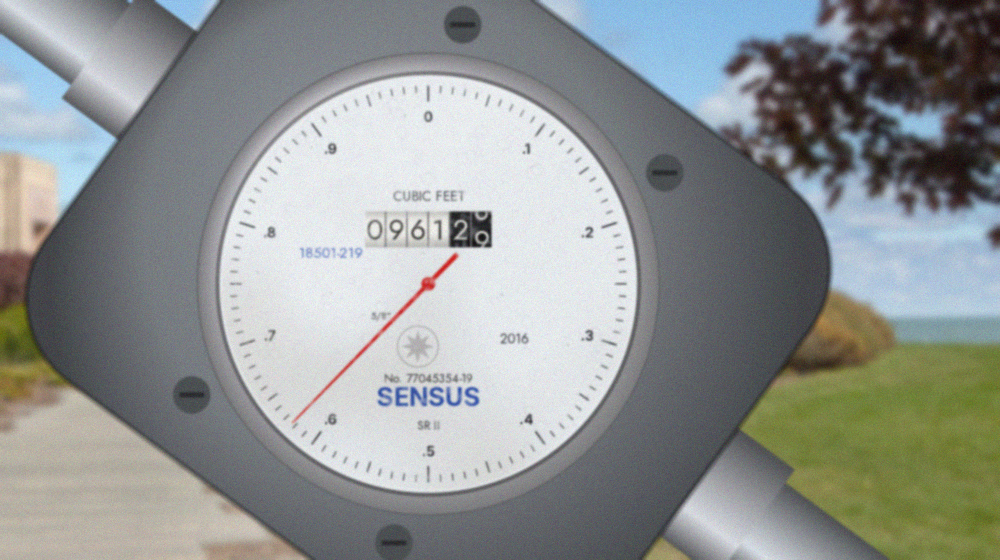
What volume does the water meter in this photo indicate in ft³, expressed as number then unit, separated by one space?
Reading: 96128.62 ft³
